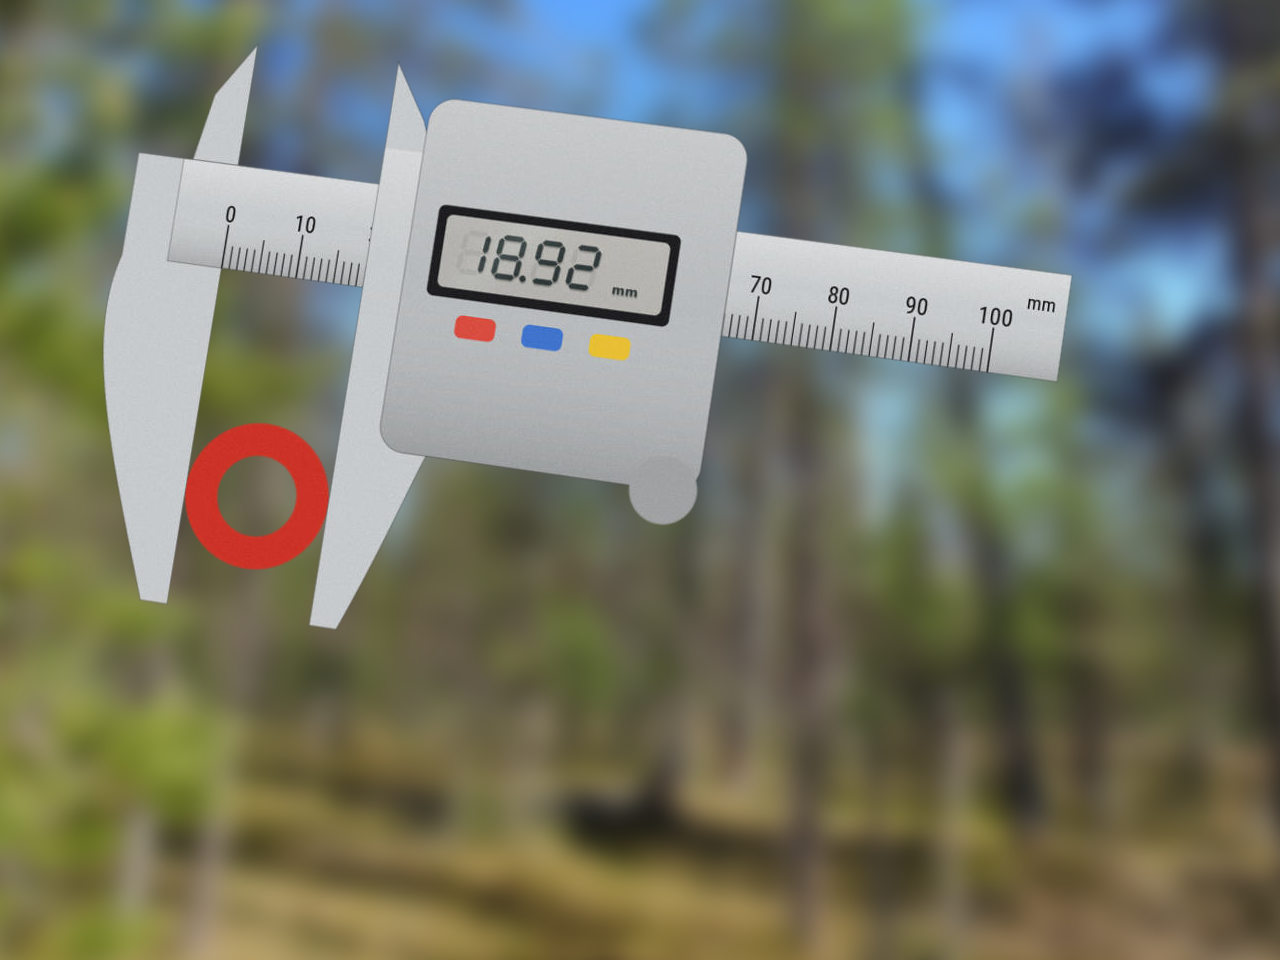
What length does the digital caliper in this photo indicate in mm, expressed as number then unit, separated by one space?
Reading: 18.92 mm
